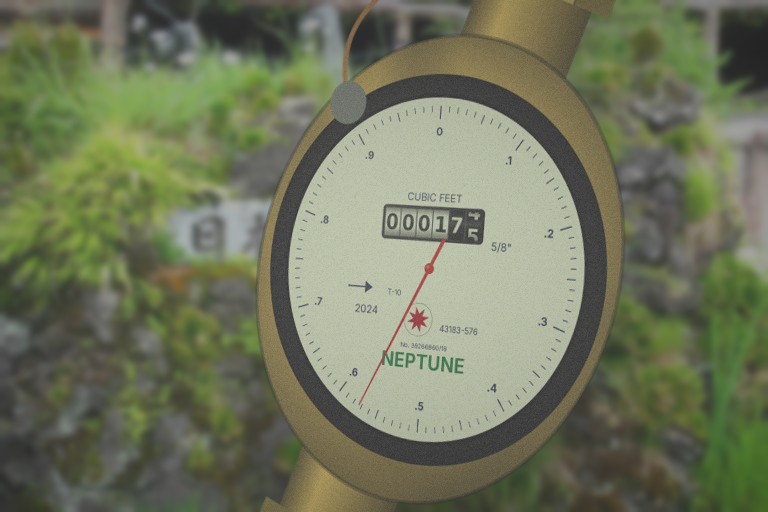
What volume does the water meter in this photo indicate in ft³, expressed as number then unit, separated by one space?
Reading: 174.57 ft³
